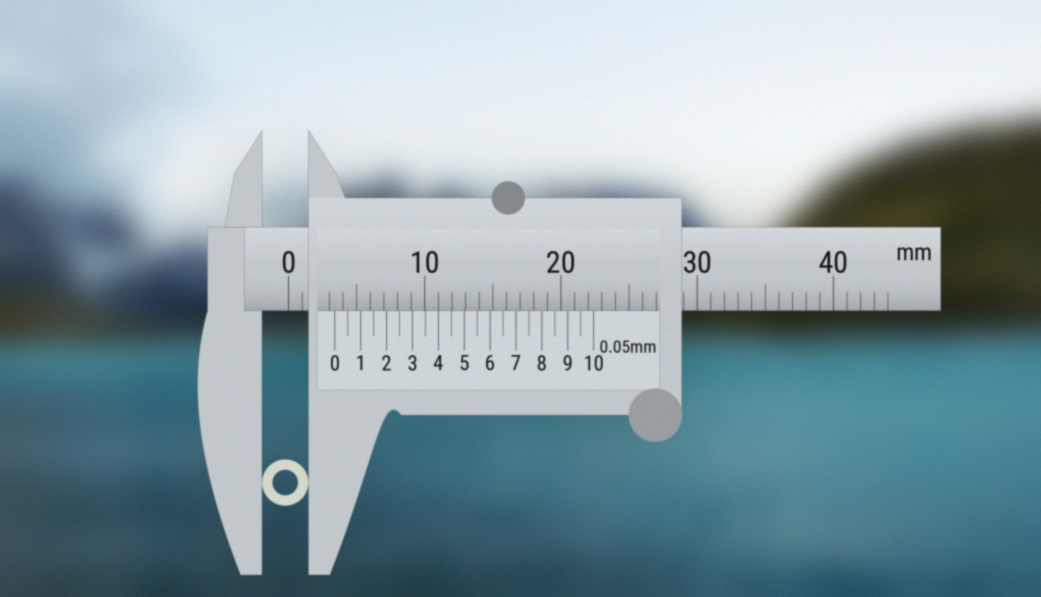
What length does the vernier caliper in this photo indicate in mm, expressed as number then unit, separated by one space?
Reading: 3.4 mm
